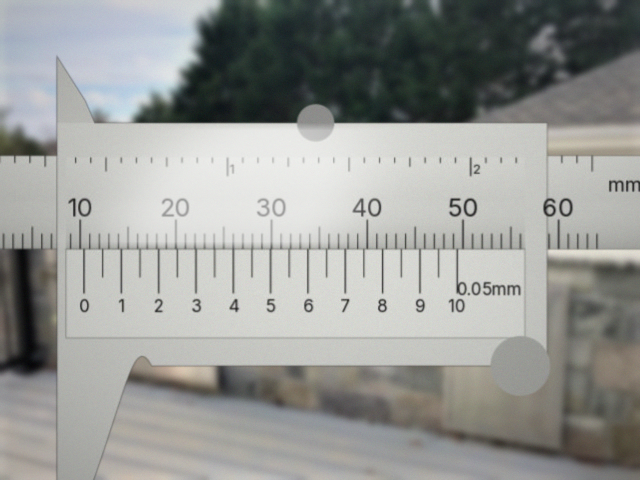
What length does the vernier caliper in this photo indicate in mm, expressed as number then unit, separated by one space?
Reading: 10.4 mm
